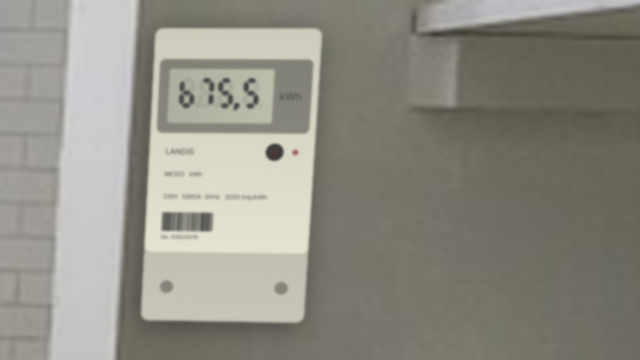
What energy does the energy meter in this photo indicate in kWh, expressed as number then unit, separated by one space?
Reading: 675.5 kWh
